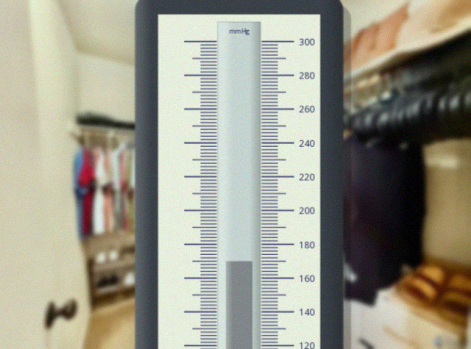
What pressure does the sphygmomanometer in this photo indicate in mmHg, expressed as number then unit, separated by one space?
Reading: 170 mmHg
